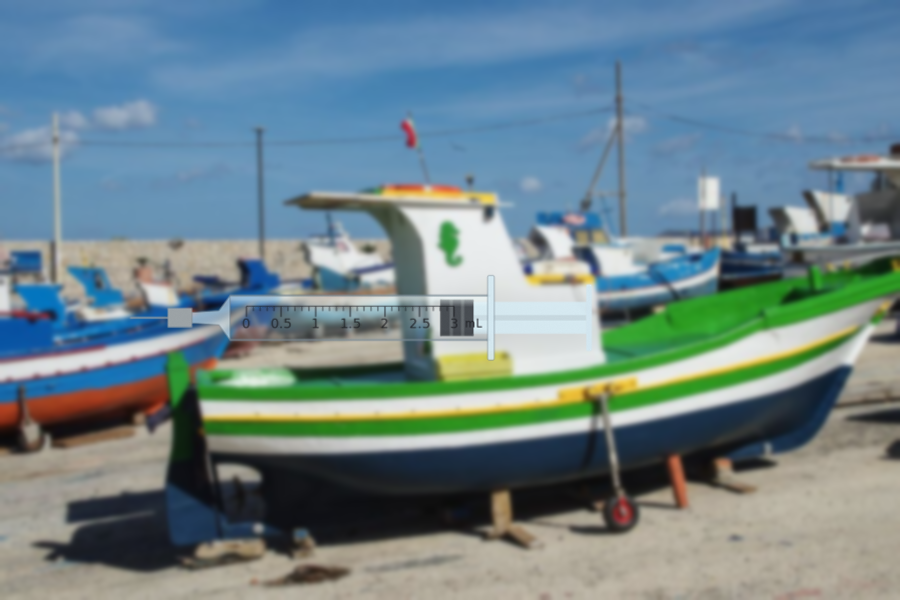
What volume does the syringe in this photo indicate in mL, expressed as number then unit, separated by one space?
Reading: 2.8 mL
